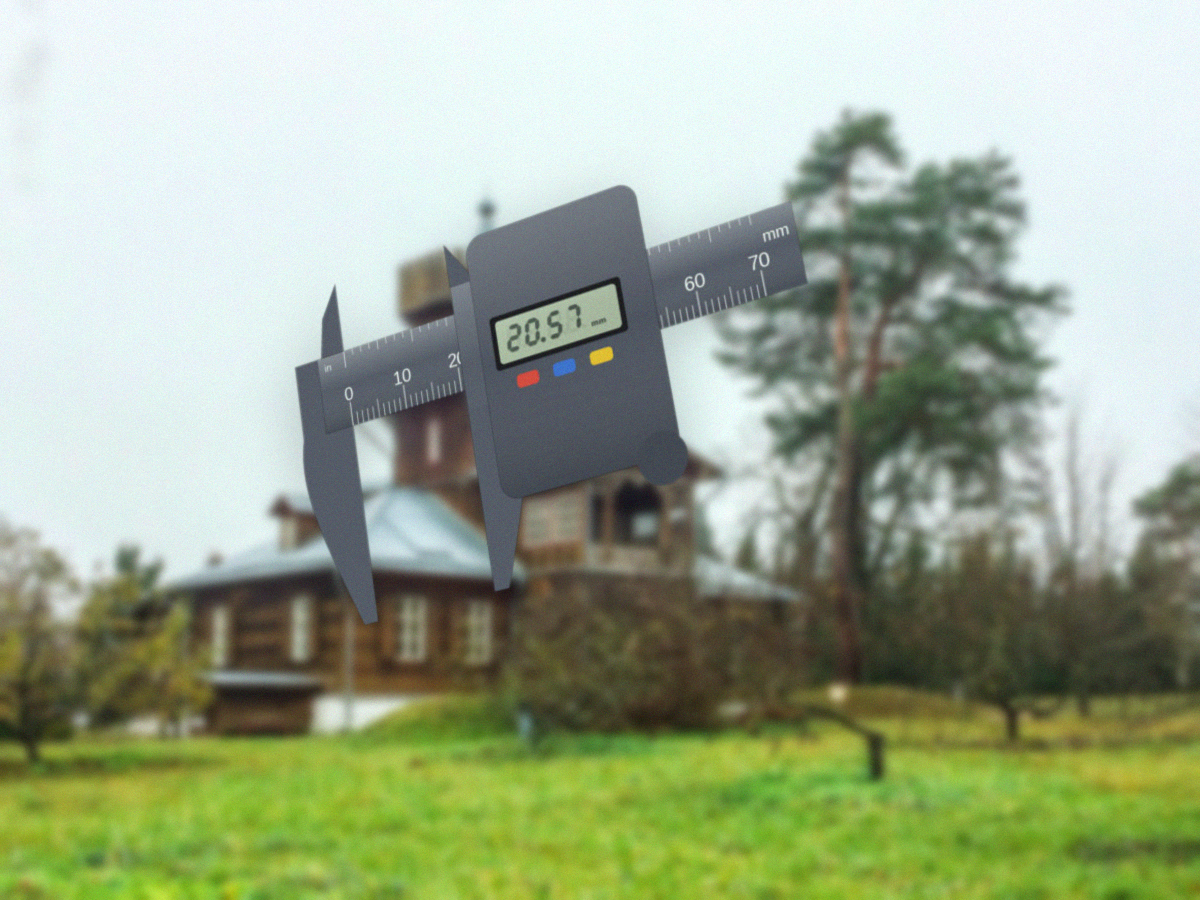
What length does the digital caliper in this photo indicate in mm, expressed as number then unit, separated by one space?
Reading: 20.57 mm
